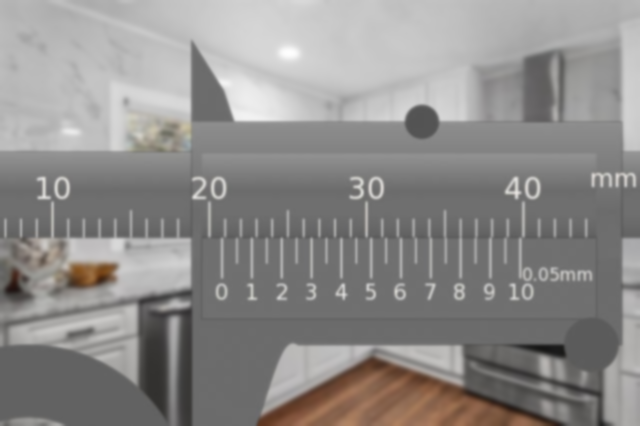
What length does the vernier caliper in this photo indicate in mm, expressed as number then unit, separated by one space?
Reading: 20.8 mm
